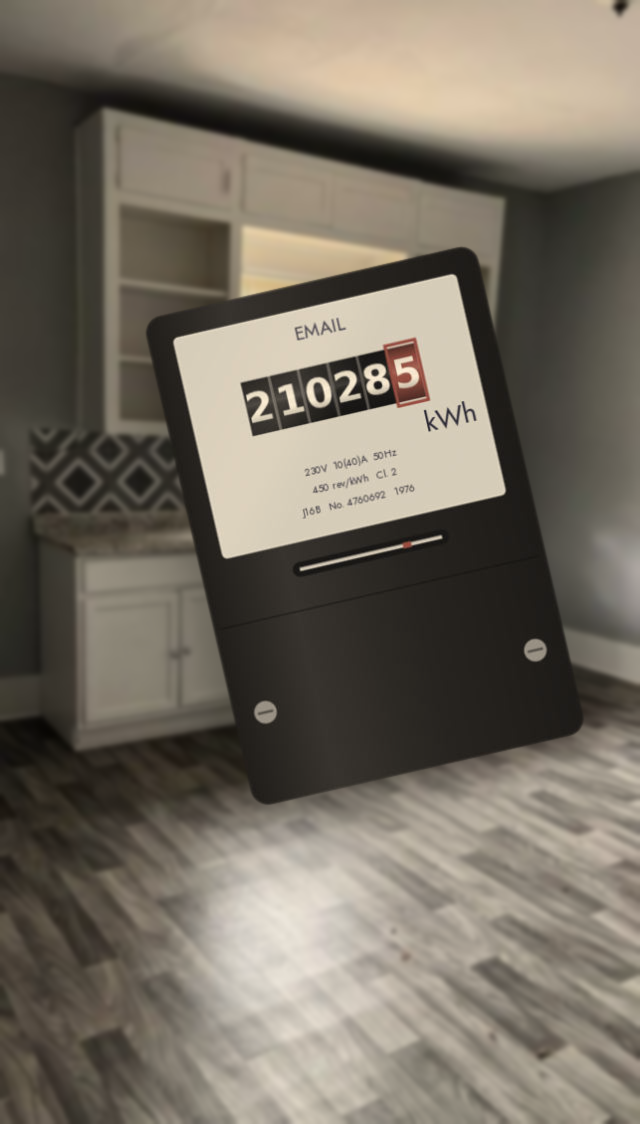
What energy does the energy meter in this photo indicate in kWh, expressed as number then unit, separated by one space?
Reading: 21028.5 kWh
